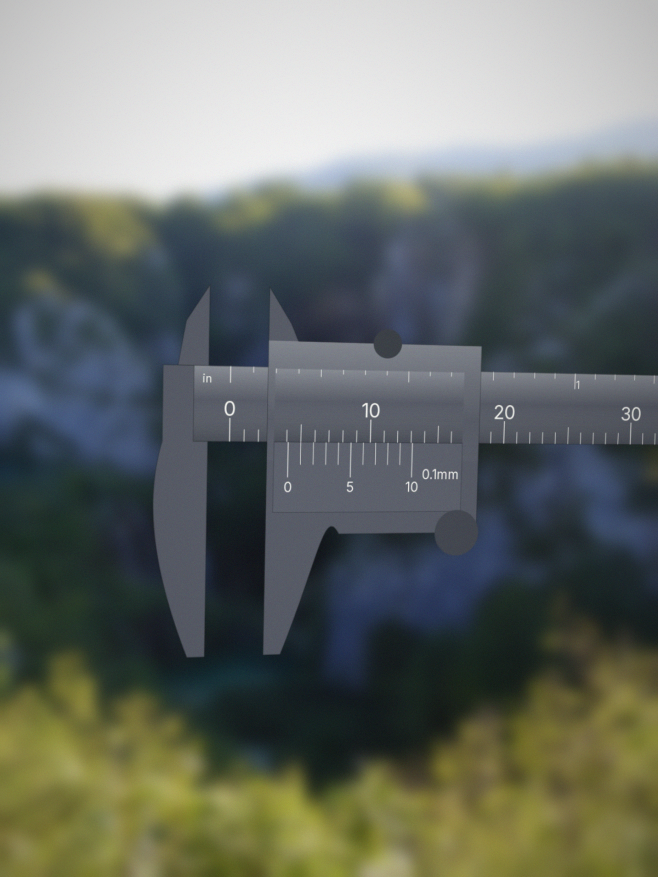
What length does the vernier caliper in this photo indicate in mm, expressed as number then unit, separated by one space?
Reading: 4.1 mm
